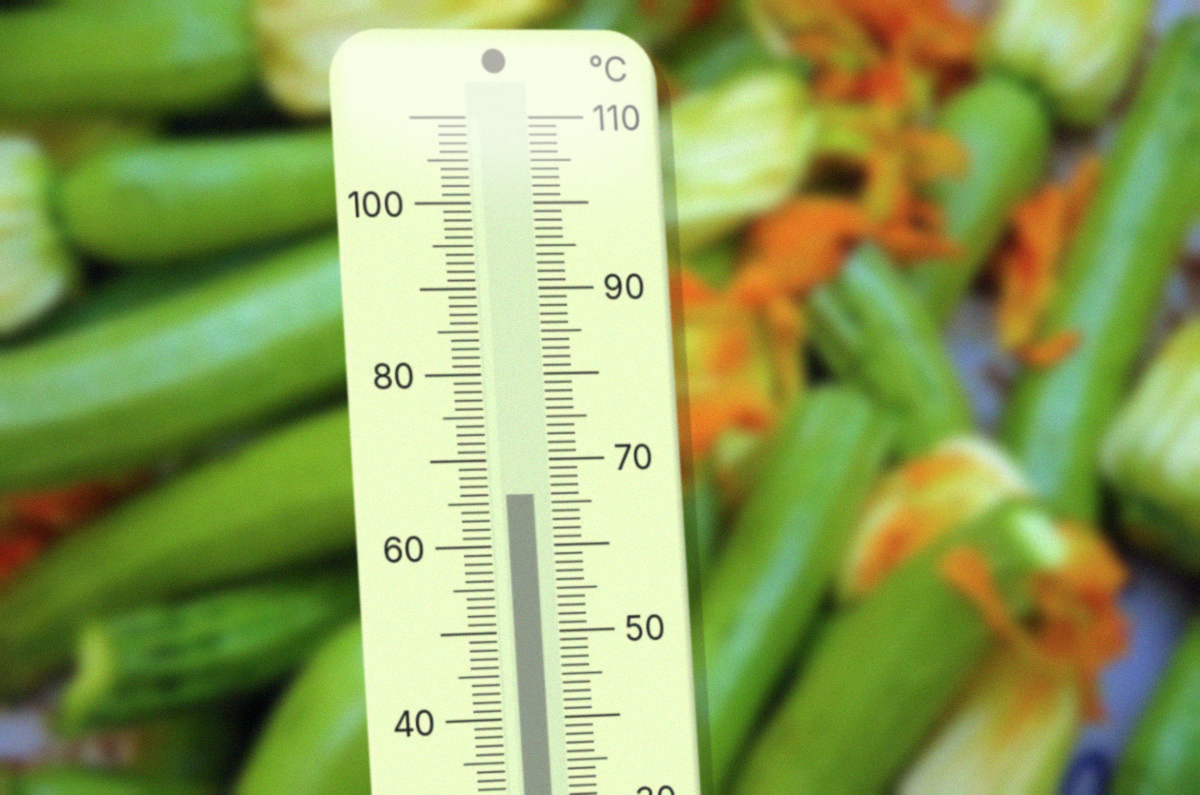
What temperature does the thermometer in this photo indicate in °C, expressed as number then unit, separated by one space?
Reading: 66 °C
